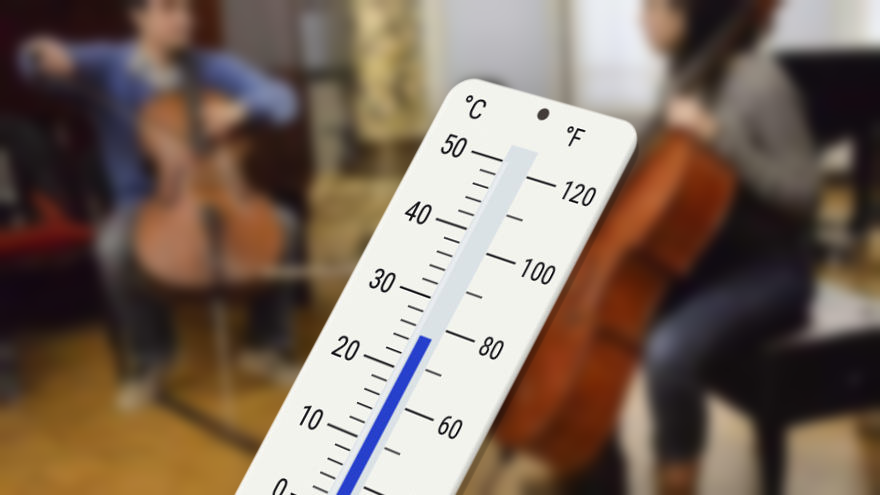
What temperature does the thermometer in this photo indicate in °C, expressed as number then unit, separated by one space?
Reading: 25 °C
